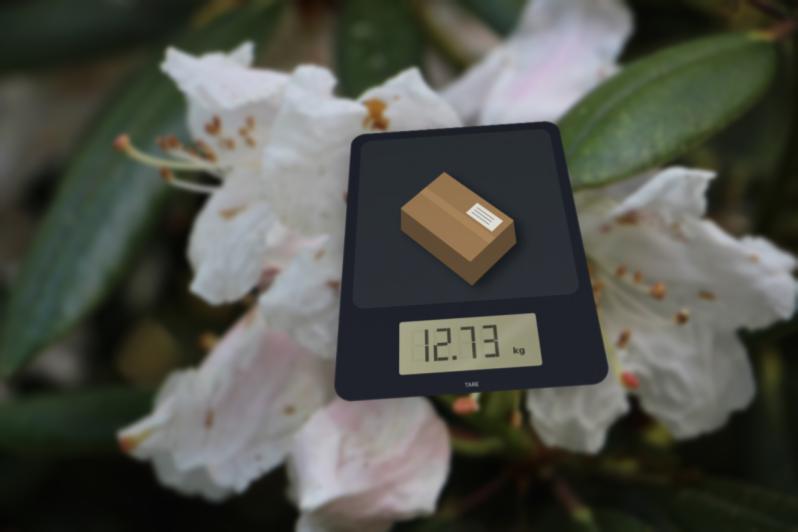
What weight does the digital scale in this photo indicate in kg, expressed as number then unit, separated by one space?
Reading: 12.73 kg
